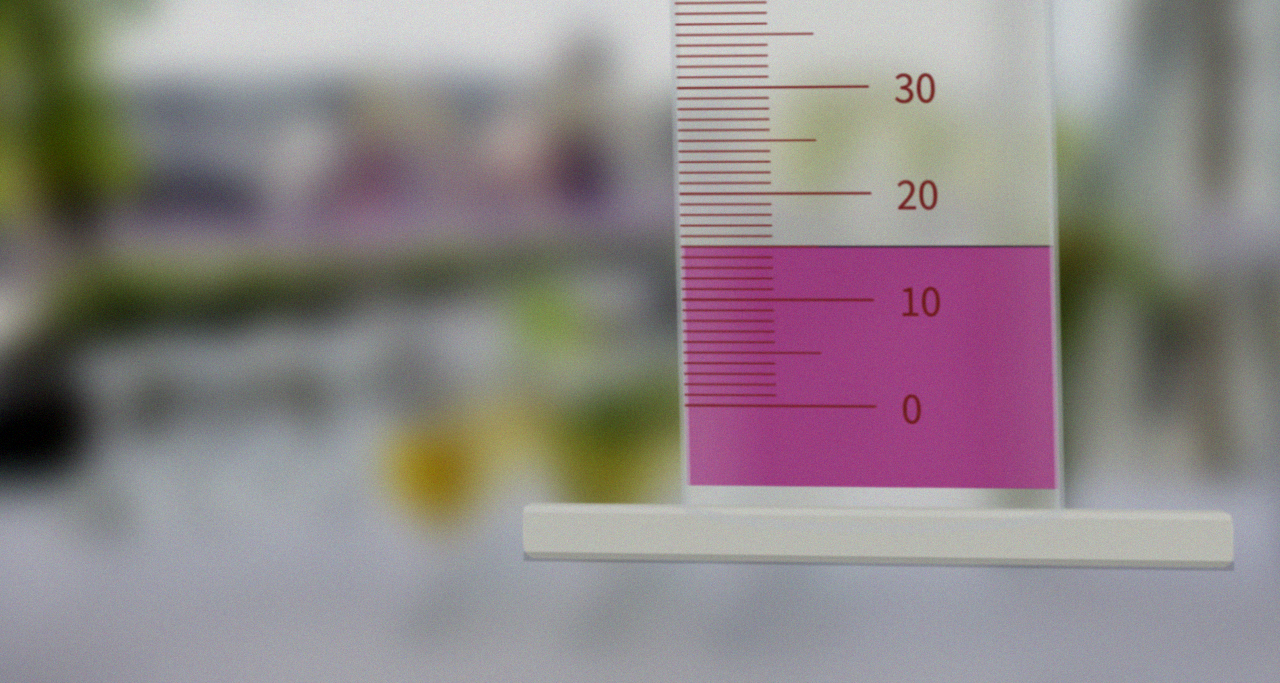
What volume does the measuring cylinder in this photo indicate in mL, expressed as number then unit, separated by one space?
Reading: 15 mL
